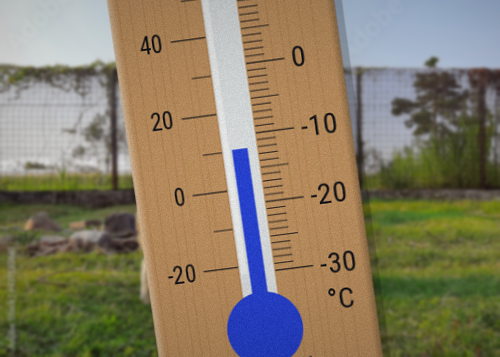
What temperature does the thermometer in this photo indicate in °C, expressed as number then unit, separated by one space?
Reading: -12 °C
